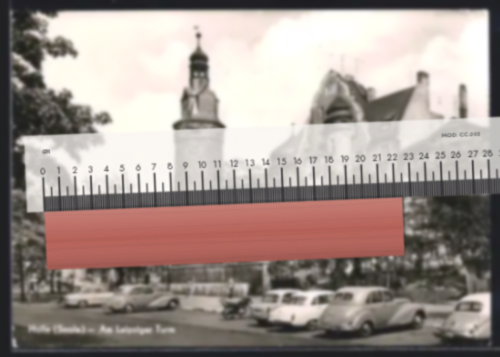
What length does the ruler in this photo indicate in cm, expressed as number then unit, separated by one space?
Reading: 22.5 cm
